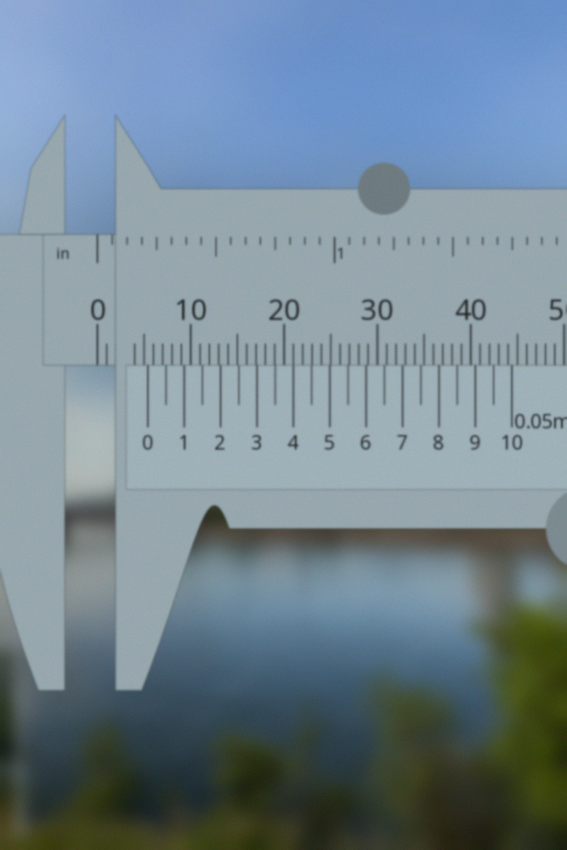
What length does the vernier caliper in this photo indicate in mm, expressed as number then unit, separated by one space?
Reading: 5.4 mm
